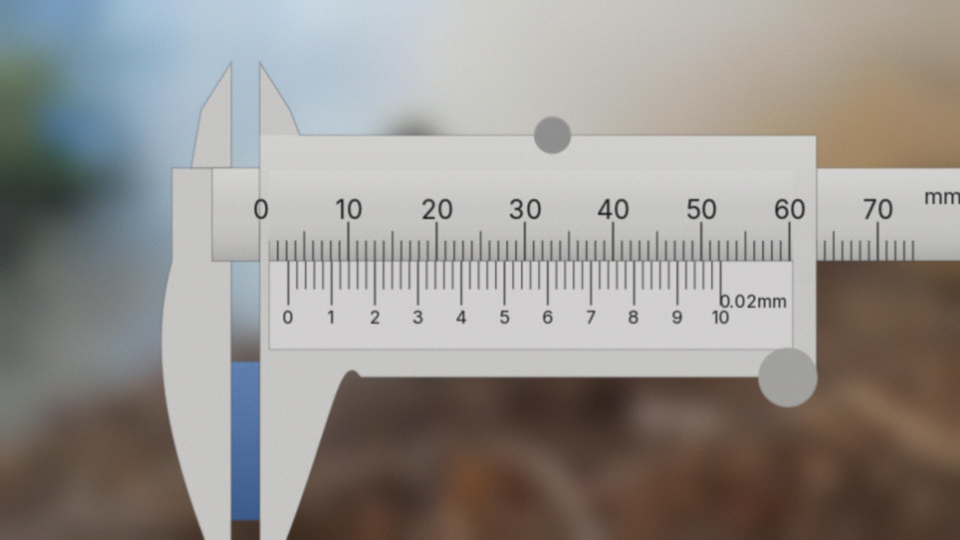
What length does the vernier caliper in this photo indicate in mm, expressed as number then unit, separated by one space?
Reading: 3.2 mm
